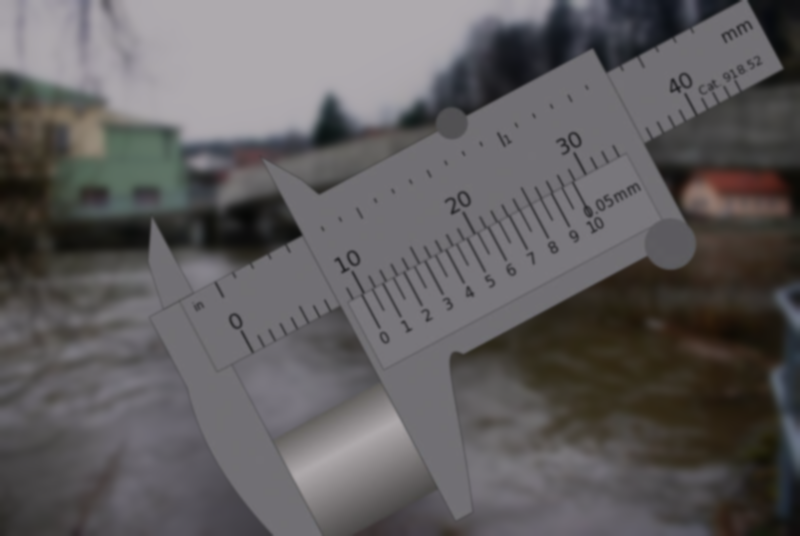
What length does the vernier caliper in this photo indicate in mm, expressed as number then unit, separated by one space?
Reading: 9.8 mm
